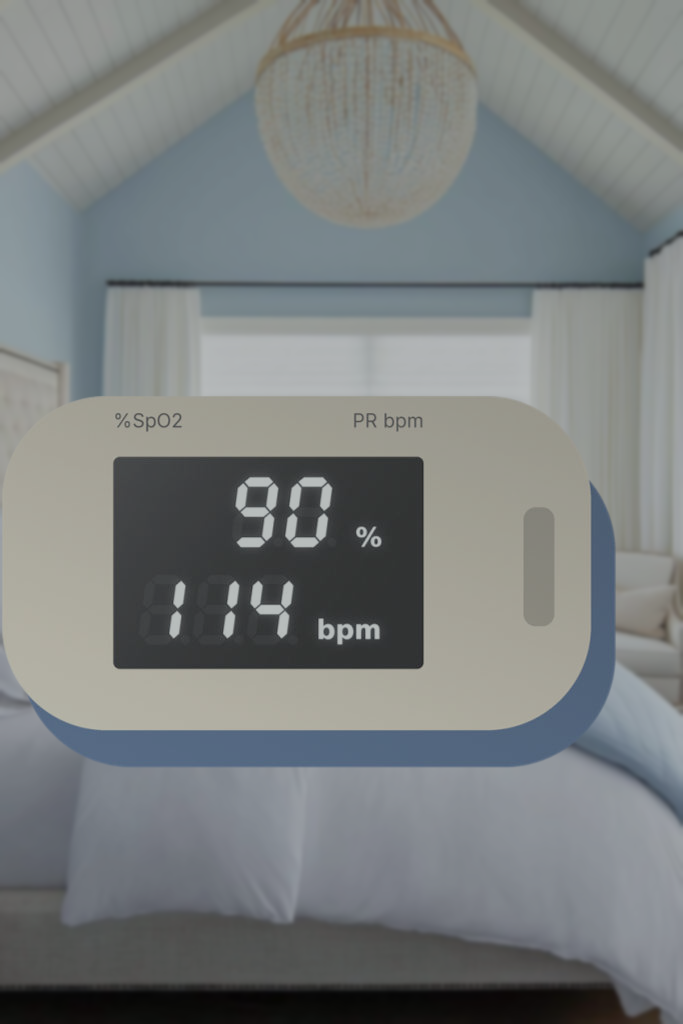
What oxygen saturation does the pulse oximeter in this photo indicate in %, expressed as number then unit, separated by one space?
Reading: 90 %
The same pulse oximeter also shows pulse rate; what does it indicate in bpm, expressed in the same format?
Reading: 114 bpm
